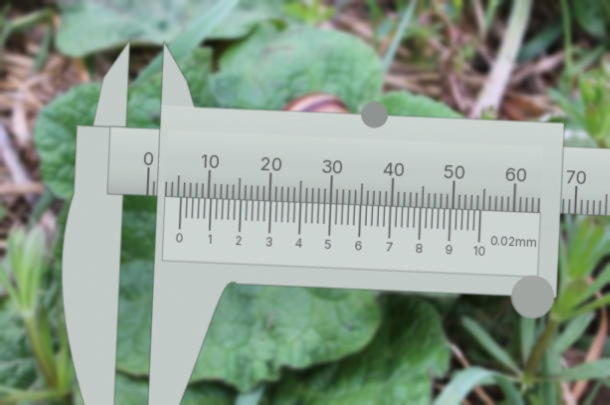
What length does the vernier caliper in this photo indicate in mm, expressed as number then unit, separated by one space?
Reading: 5.5 mm
